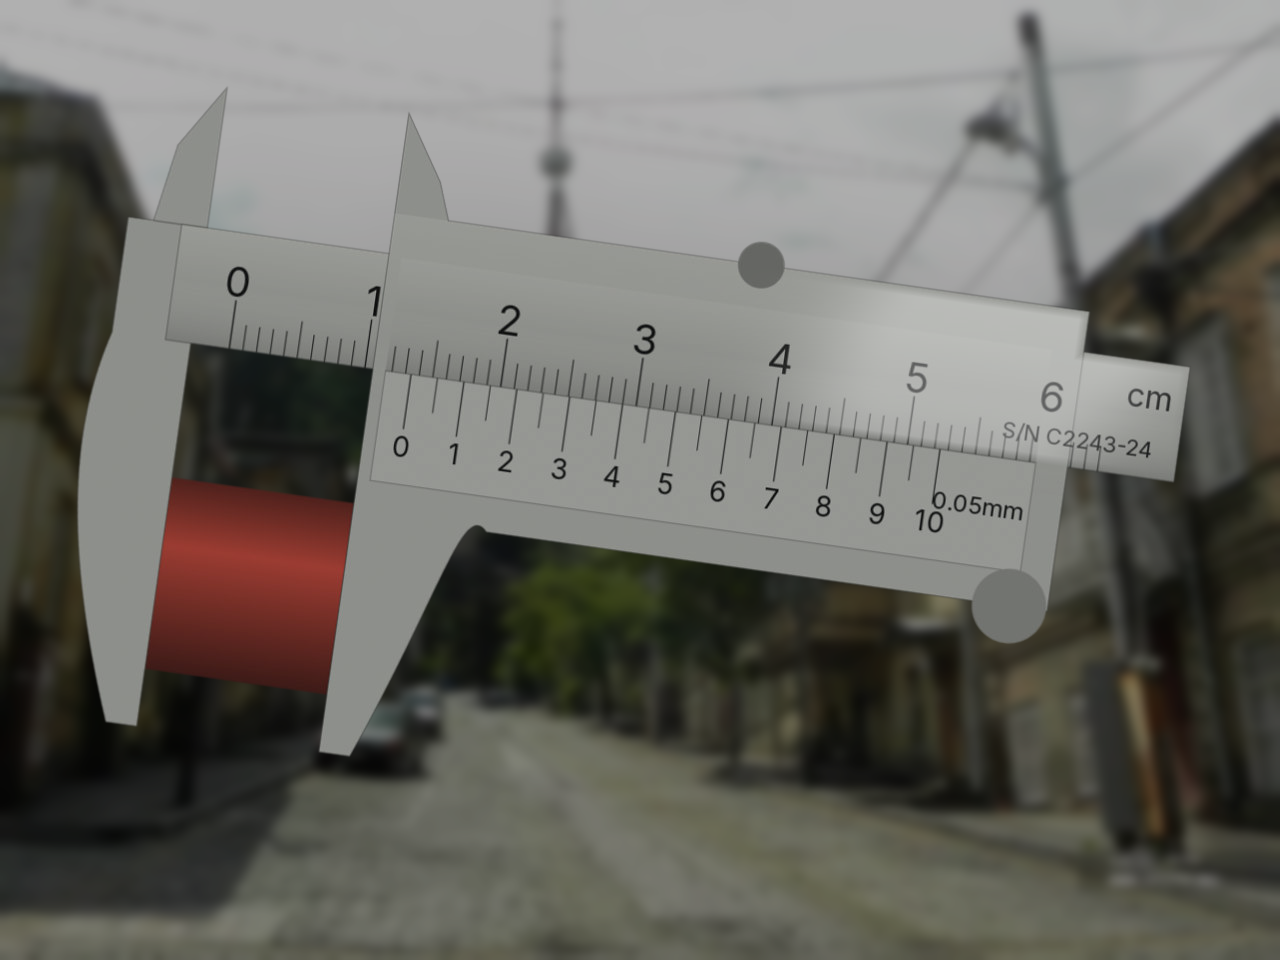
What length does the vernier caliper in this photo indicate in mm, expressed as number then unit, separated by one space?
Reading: 13.4 mm
